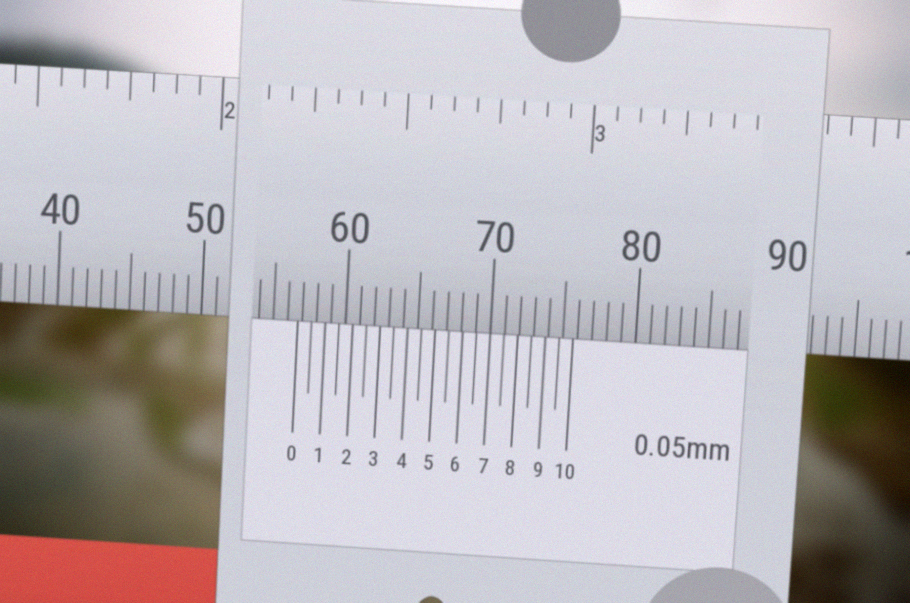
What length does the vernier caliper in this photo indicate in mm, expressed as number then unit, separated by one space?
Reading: 56.7 mm
